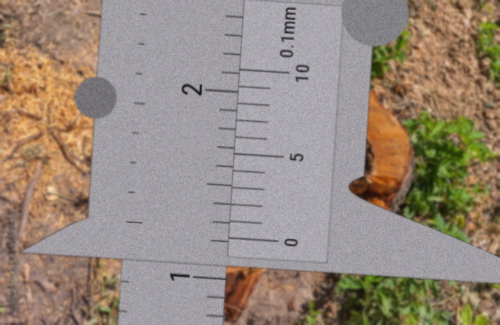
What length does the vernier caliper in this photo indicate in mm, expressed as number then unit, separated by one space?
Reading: 12.2 mm
